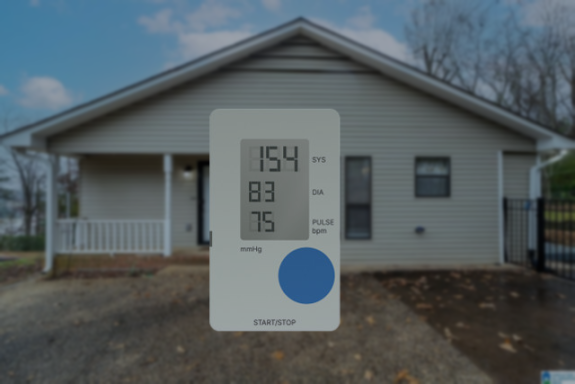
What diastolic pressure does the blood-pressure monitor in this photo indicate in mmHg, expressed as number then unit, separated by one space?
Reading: 83 mmHg
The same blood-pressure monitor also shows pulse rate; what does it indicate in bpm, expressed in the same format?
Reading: 75 bpm
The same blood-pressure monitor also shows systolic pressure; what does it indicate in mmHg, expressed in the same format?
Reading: 154 mmHg
